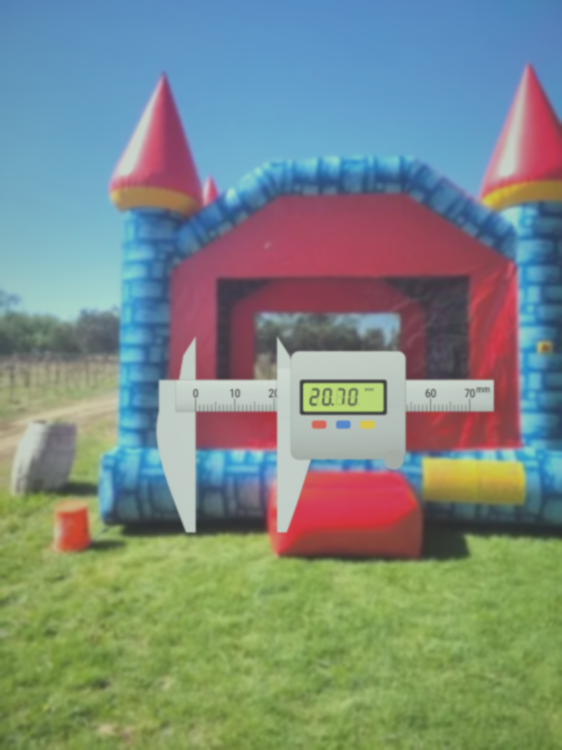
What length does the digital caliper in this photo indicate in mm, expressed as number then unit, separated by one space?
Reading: 20.70 mm
